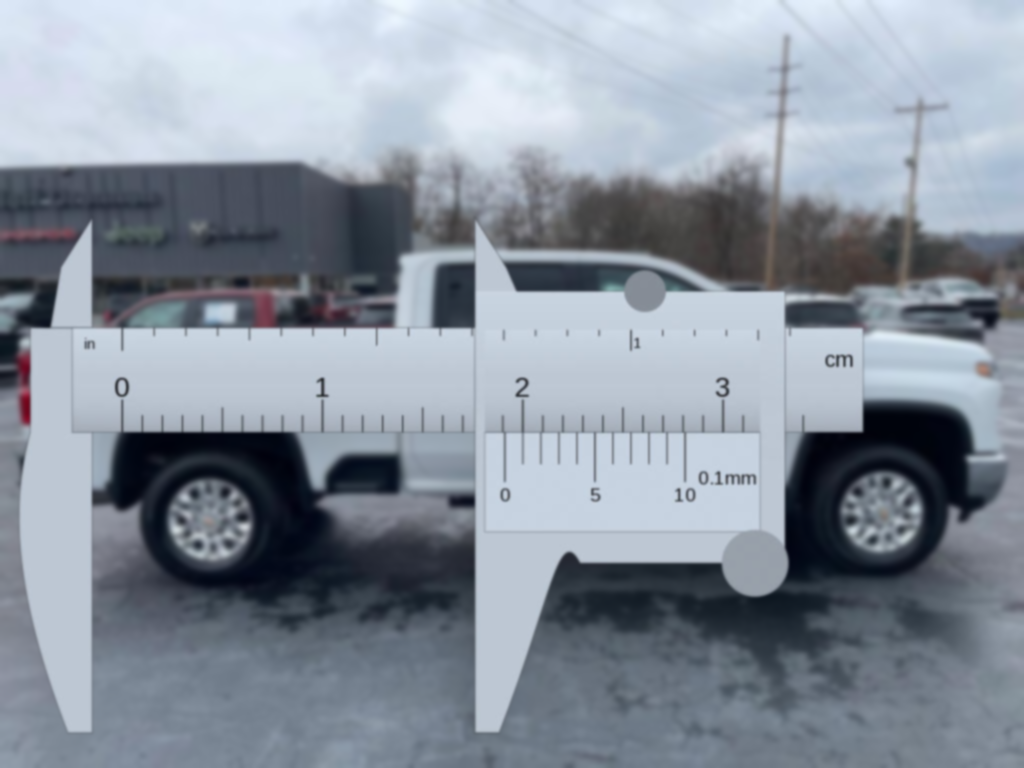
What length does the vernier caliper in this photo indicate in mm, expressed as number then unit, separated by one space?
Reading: 19.1 mm
